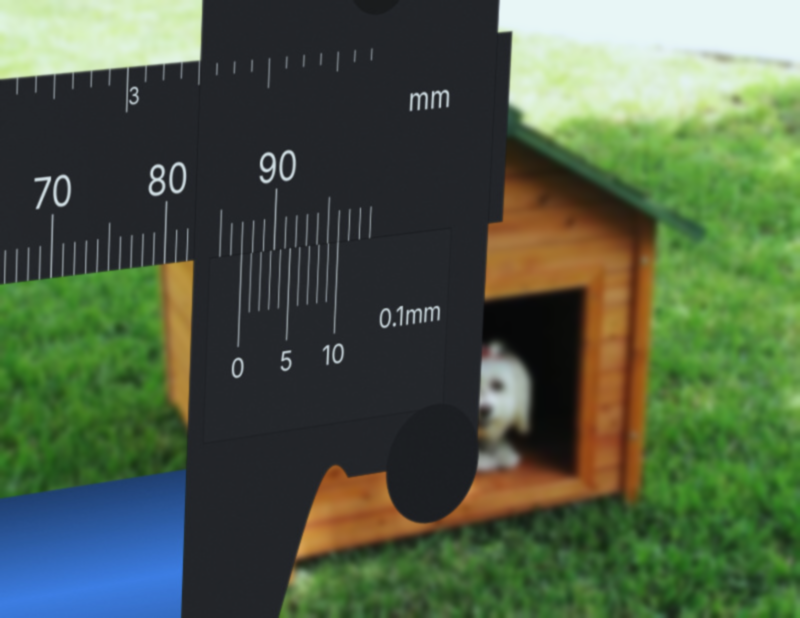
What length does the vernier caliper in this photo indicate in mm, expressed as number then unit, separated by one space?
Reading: 87.0 mm
